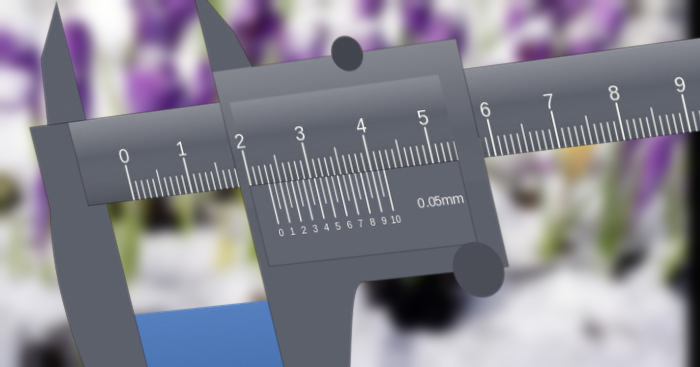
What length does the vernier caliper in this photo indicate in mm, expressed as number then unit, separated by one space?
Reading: 23.0 mm
